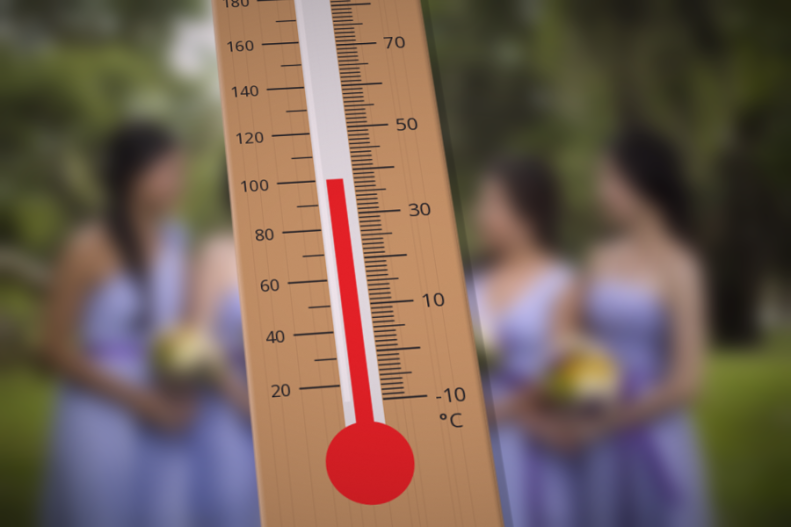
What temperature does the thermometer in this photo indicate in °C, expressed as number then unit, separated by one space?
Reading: 38 °C
